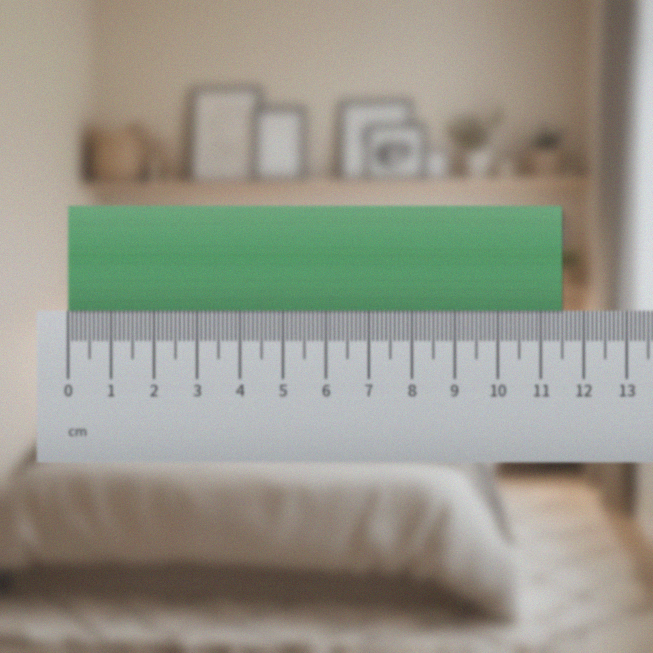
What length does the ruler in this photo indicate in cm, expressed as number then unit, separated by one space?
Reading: 11.5 cm
